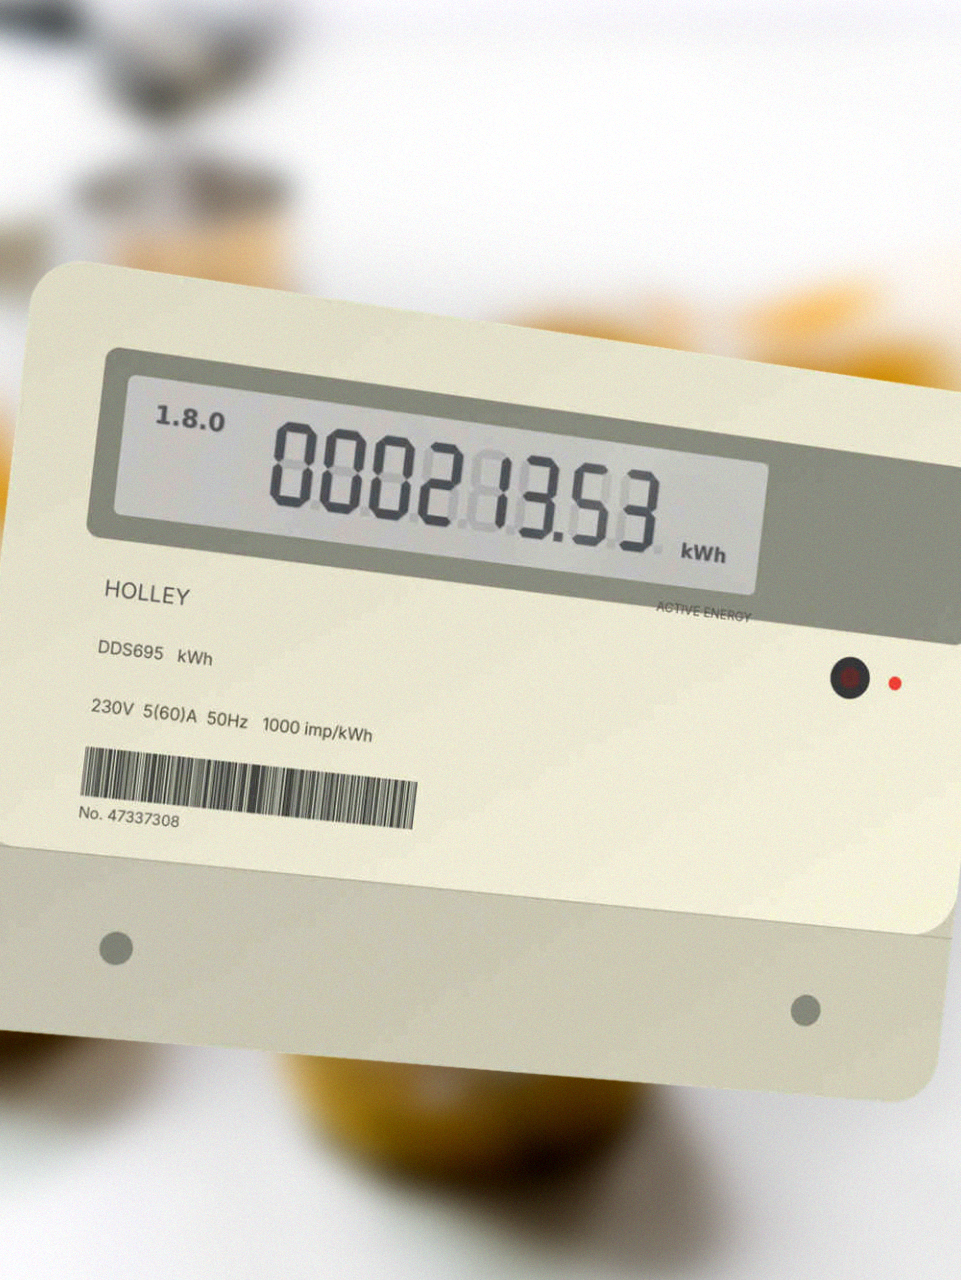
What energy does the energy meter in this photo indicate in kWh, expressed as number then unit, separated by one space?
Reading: 213.53 kWh
